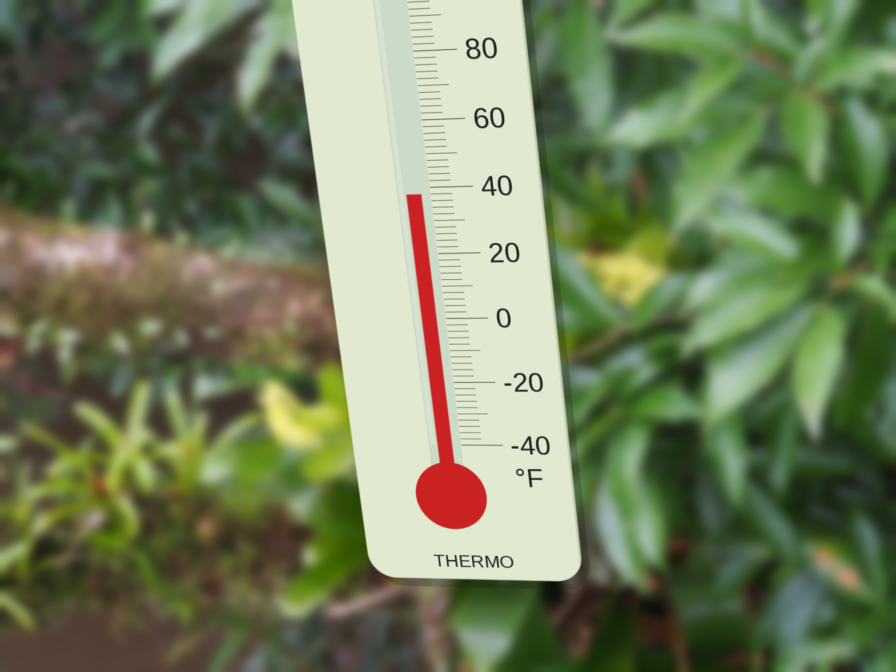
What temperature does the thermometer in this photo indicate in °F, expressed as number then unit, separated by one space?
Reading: 38 °F
